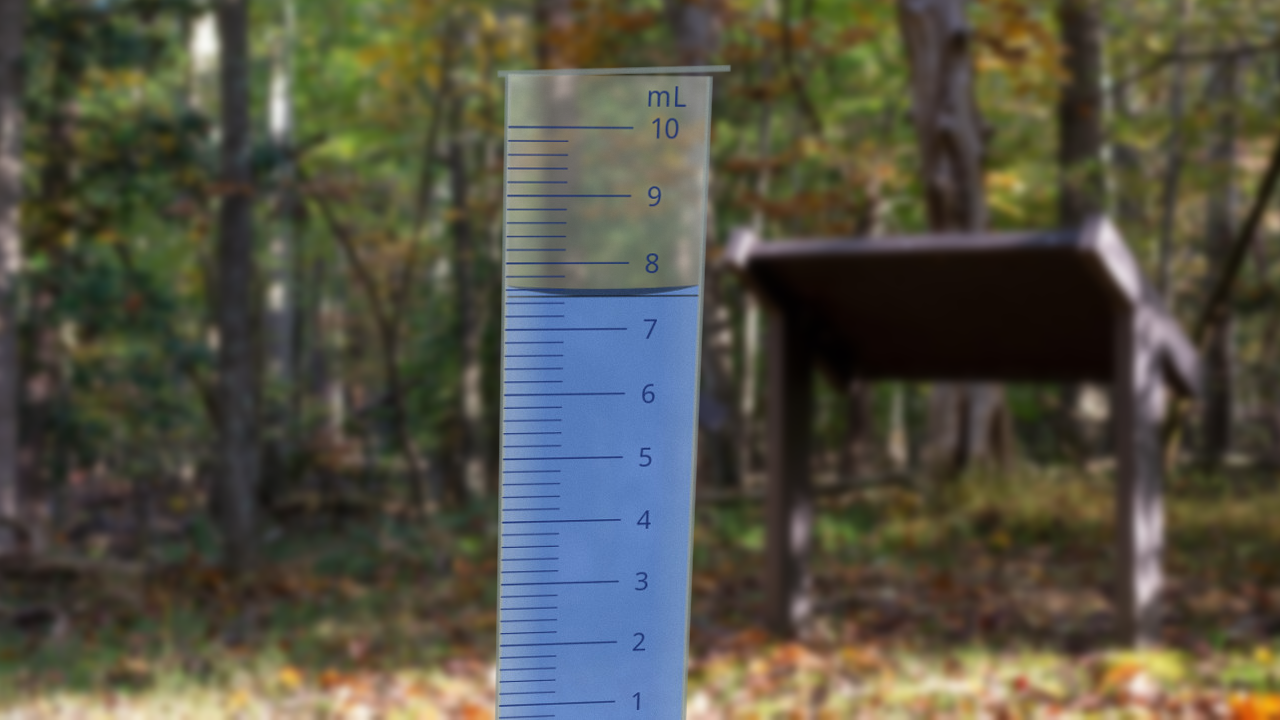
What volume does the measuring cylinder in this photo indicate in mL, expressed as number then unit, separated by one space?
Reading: 7.5 mL
